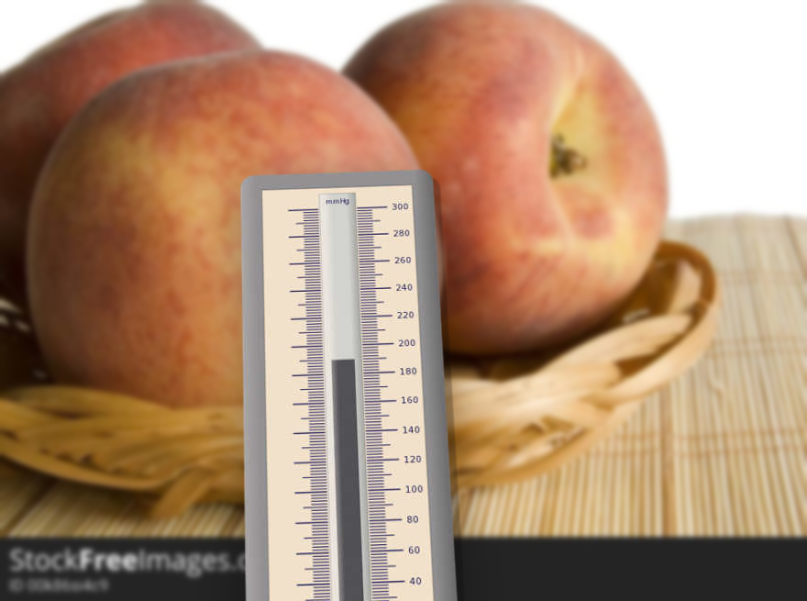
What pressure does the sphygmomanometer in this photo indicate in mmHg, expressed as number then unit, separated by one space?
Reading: 190 mmHg
